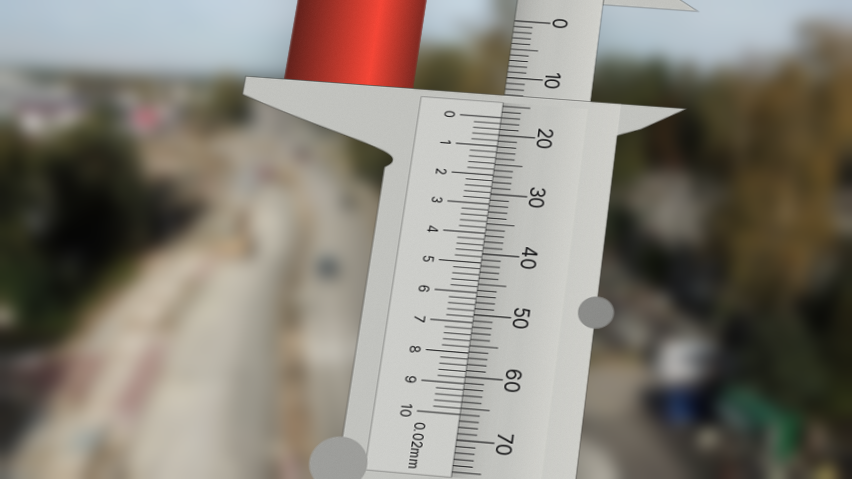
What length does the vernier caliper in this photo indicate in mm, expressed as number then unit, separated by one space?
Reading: 17.0 mm
